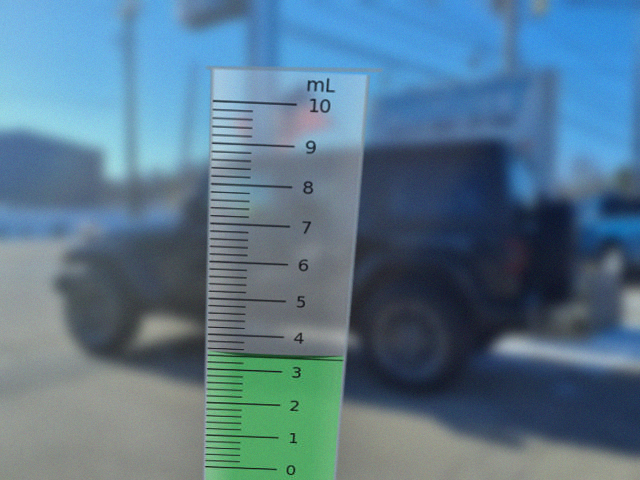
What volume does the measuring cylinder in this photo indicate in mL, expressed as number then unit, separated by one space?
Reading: 3.4 mL
